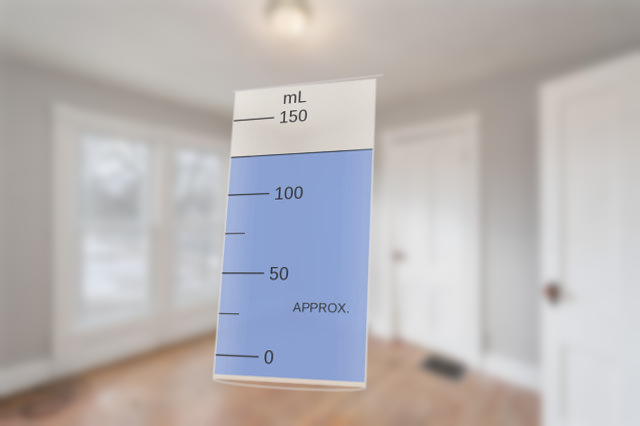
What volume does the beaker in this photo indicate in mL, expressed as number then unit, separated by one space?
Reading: 125 mL
